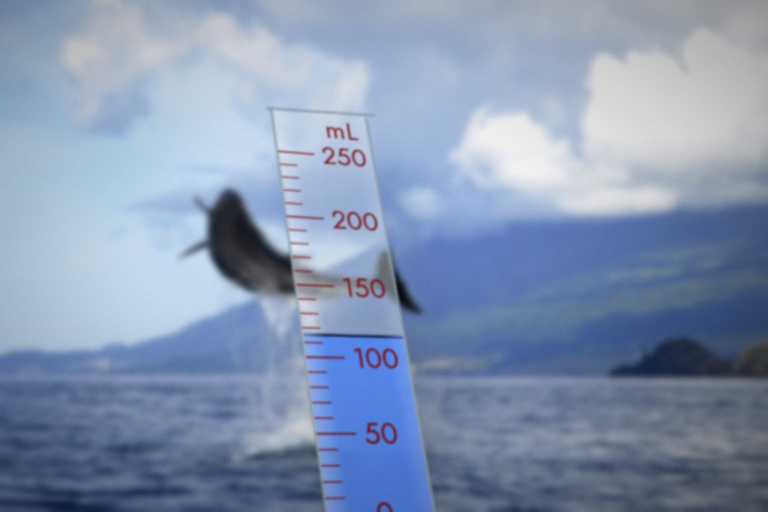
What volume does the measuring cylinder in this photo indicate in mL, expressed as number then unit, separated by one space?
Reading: 115 mL
